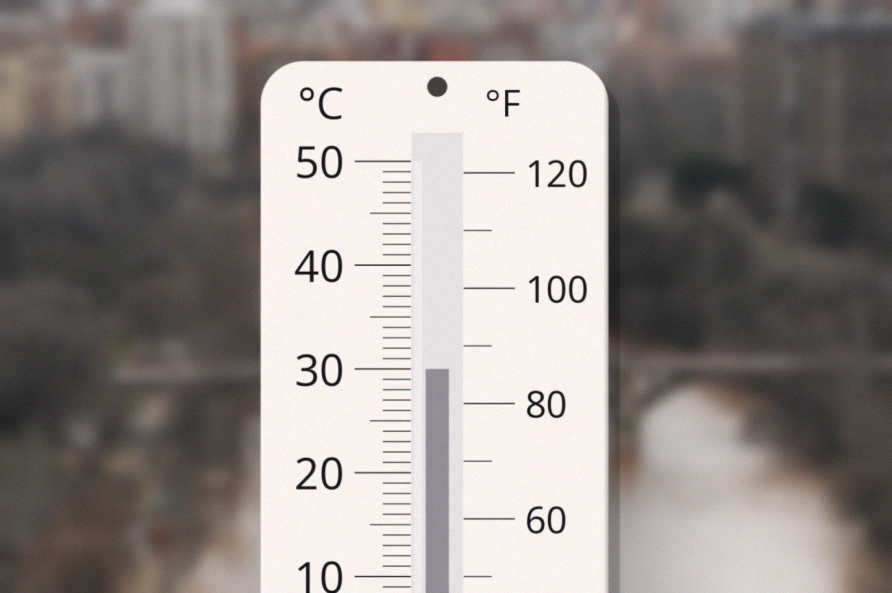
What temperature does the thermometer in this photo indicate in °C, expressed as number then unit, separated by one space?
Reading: 30 °C
